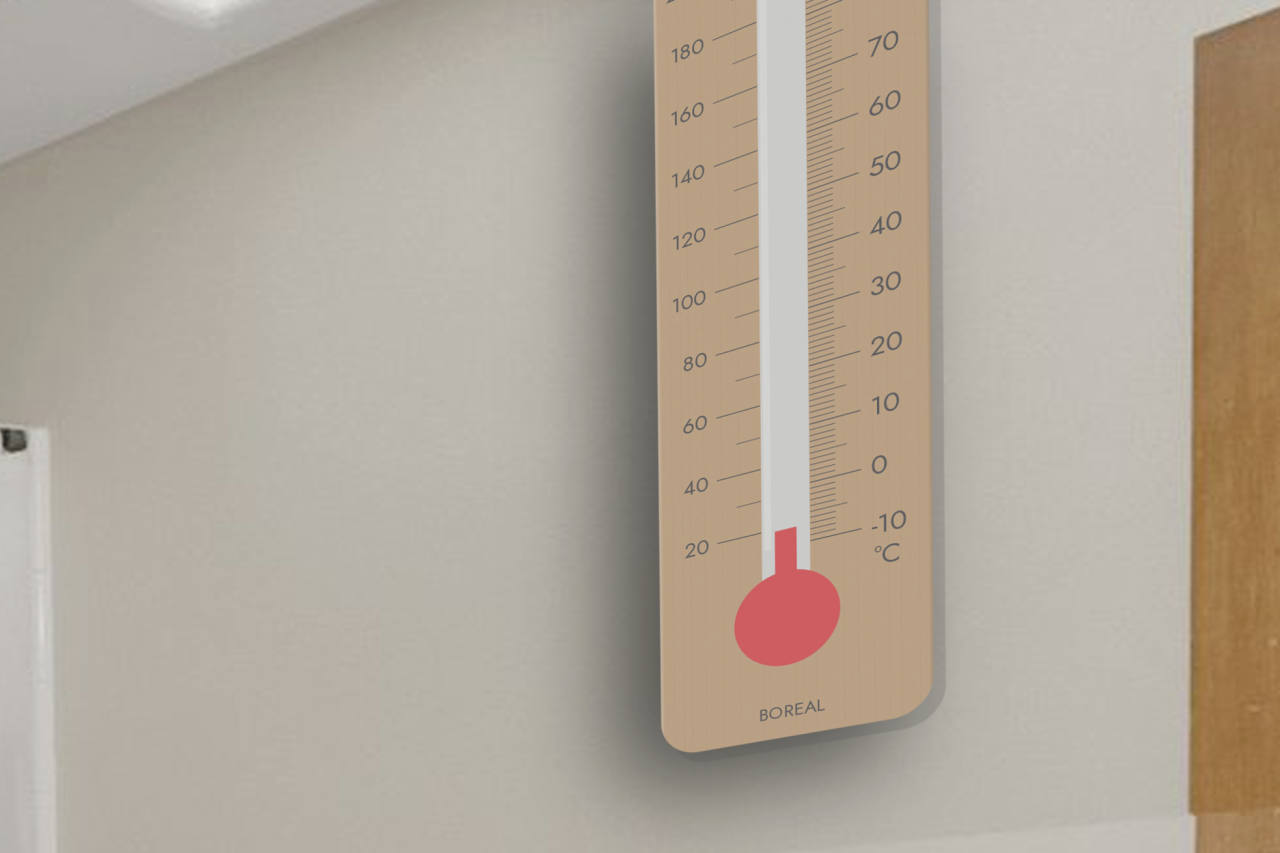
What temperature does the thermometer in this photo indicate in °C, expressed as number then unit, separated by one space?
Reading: -7 °C
